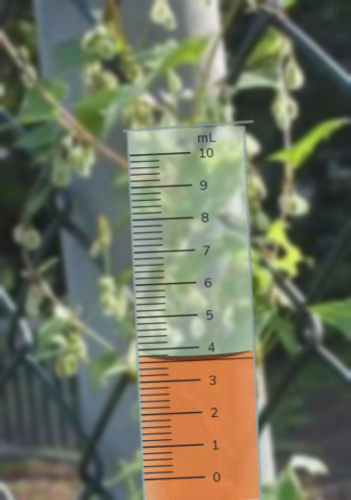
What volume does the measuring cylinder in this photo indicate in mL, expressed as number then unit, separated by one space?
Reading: 3.6 mL
